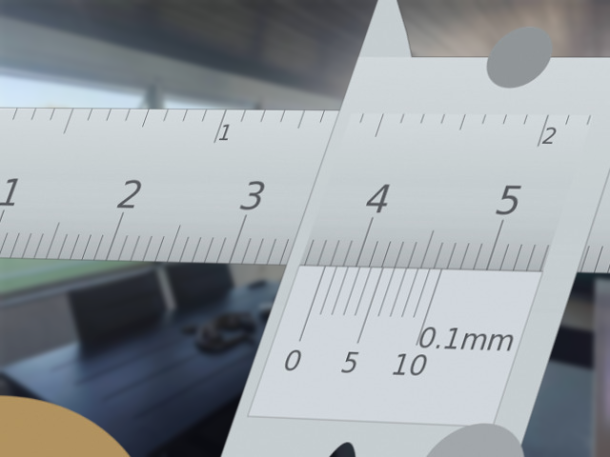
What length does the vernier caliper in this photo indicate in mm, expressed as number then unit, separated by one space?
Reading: 37.6 mm
